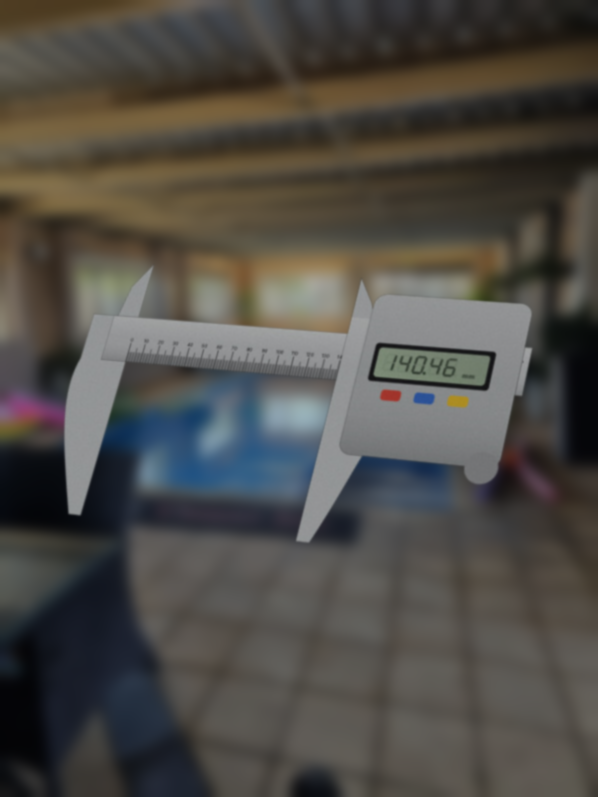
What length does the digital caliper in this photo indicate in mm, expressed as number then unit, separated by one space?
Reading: 140.46 mm
